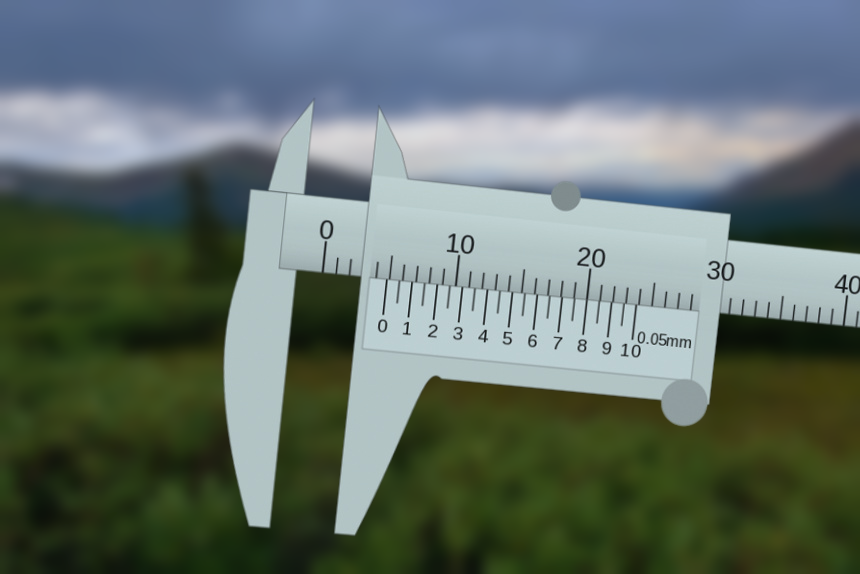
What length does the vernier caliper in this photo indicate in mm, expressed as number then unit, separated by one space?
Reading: 4.8 mm
